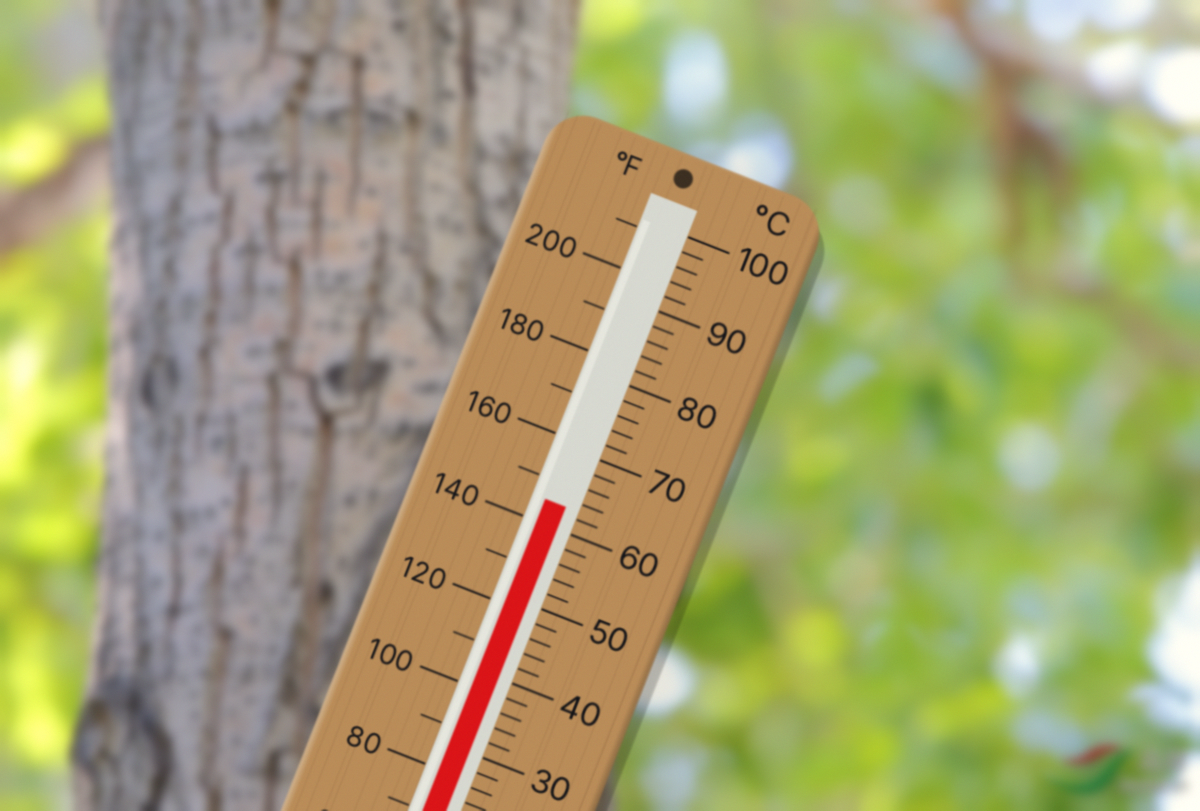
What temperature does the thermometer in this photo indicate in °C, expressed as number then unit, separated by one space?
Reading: 63 °C
